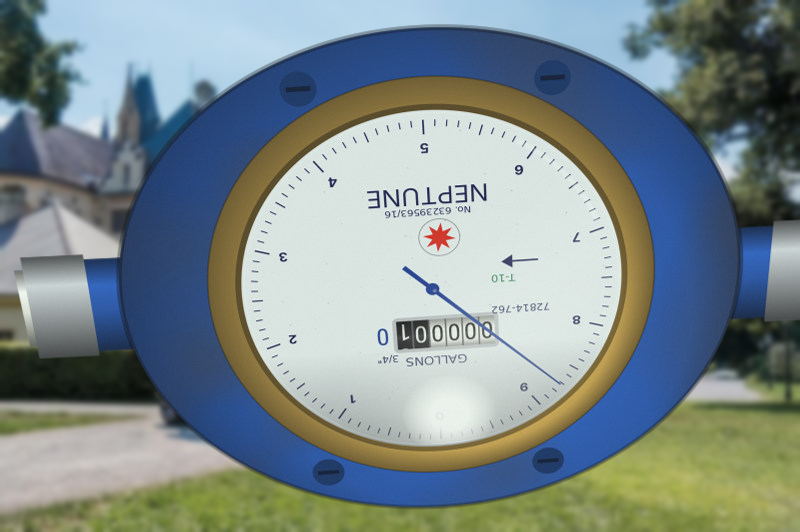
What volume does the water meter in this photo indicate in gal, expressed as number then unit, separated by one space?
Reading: 8.7 gal
